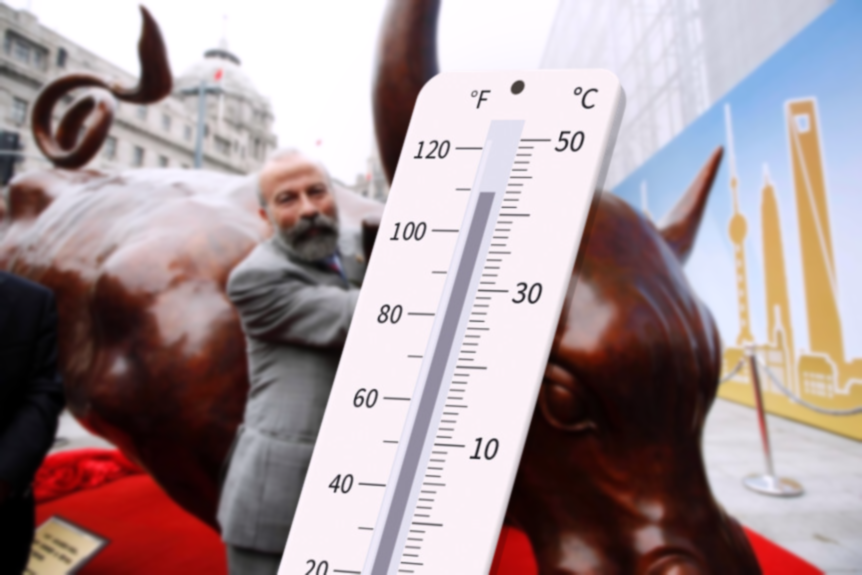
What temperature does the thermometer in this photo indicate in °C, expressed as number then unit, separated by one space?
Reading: 43 °C
